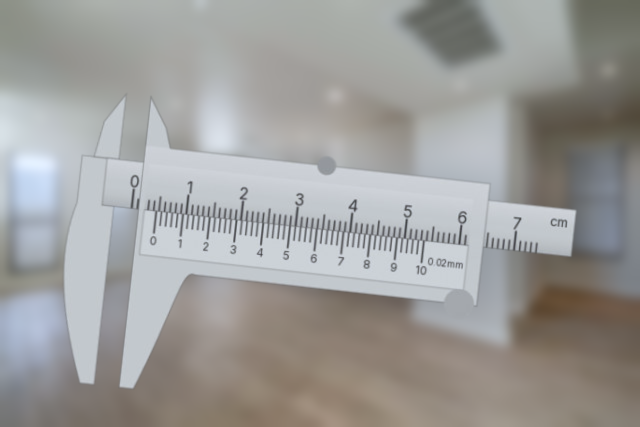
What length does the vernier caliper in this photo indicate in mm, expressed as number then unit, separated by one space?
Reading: 4.5 mm
